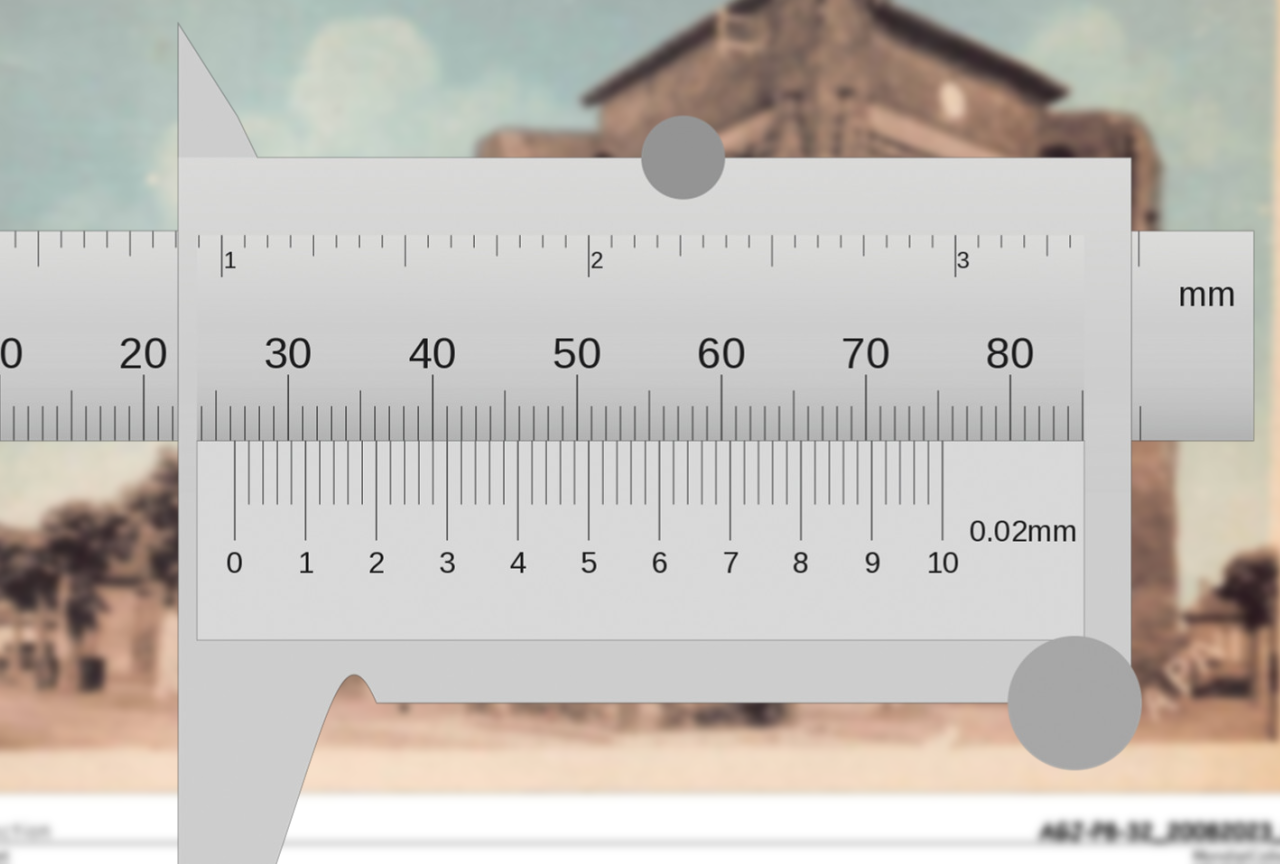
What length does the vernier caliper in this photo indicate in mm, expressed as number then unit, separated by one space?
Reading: 26.3 mm
